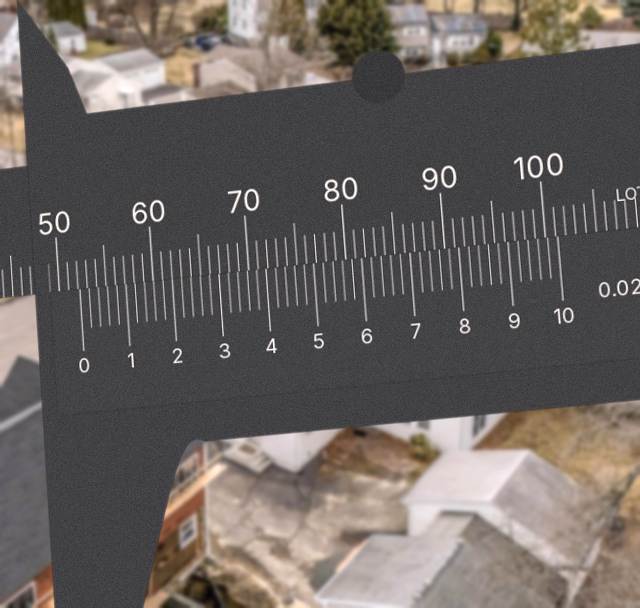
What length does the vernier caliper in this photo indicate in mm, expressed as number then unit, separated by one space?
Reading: 52.2 mm
